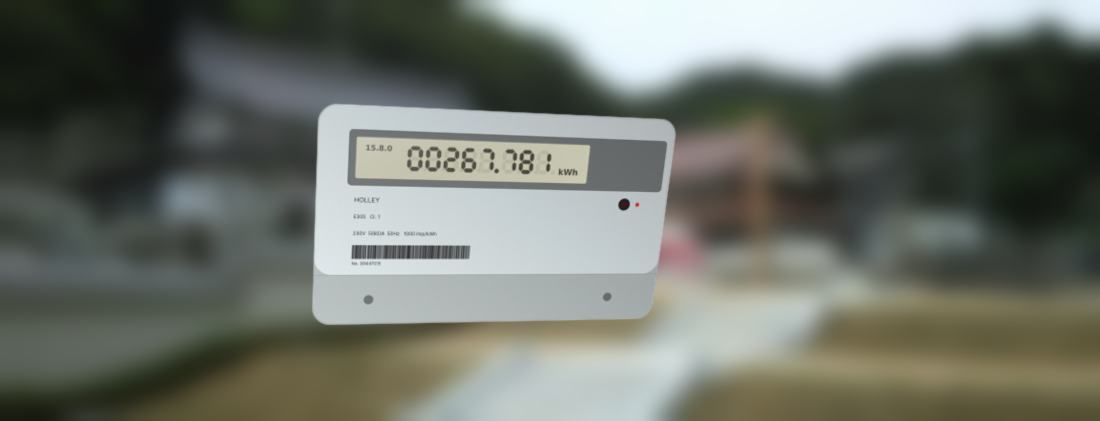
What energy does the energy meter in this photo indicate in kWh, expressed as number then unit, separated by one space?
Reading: 267.781 kWh
